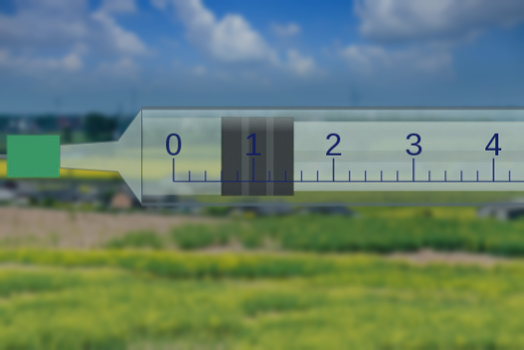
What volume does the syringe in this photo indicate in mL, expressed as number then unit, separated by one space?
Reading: 0.6 mL
